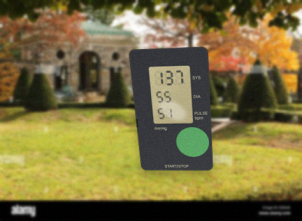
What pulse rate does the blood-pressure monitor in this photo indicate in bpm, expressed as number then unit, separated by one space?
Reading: 51 bpm
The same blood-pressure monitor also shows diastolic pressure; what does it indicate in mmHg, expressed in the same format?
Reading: 55 mmHg
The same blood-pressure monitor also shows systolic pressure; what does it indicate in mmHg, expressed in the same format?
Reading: 137 mmHg
